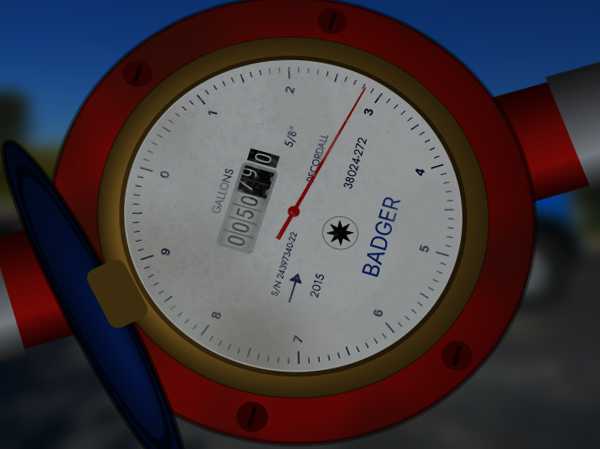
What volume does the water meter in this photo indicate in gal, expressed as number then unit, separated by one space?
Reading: 50792.8 gal
